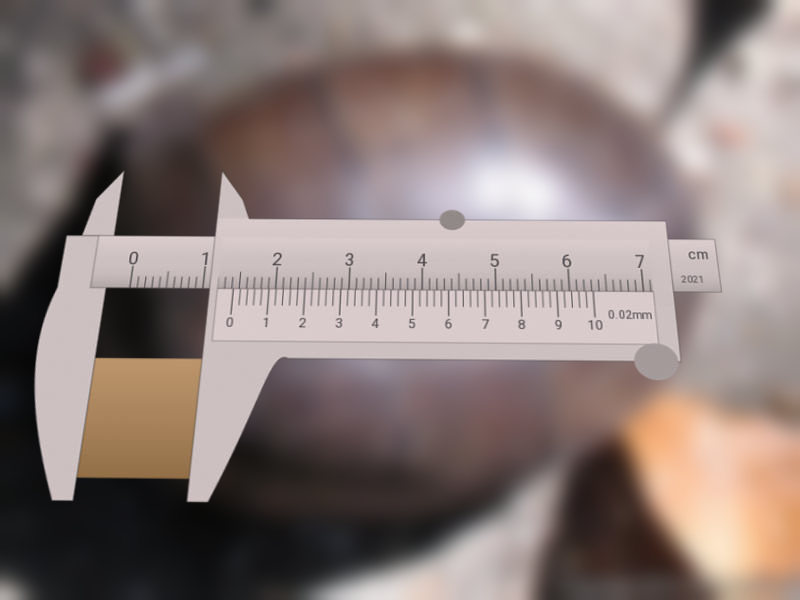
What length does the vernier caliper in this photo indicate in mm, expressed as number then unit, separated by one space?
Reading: 14.2 mm
